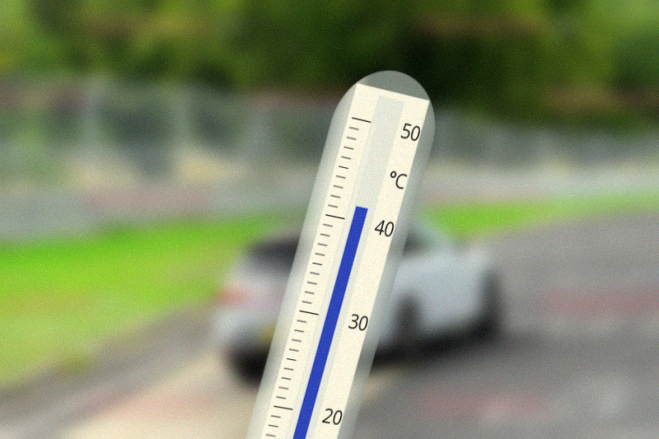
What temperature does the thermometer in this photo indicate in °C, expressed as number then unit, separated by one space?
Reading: 41.5 °C
